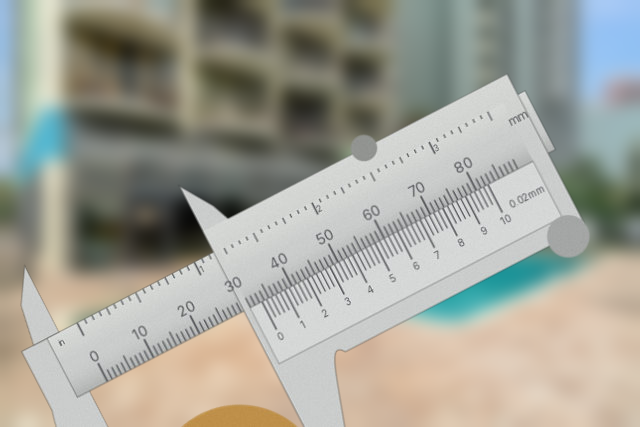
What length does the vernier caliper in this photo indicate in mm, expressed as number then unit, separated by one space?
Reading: 33.5 mm
